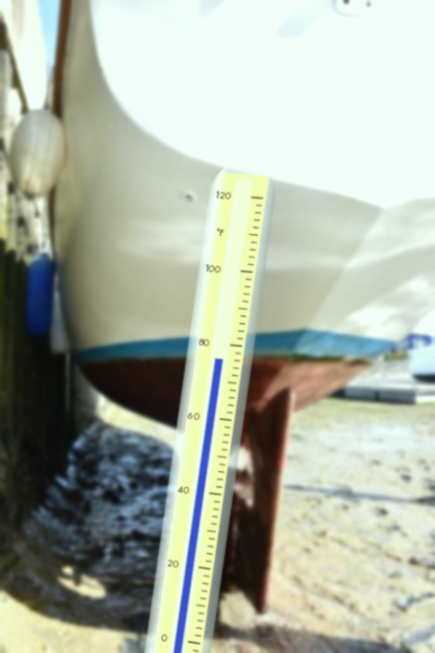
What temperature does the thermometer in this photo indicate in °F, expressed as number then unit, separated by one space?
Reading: 76 °F
